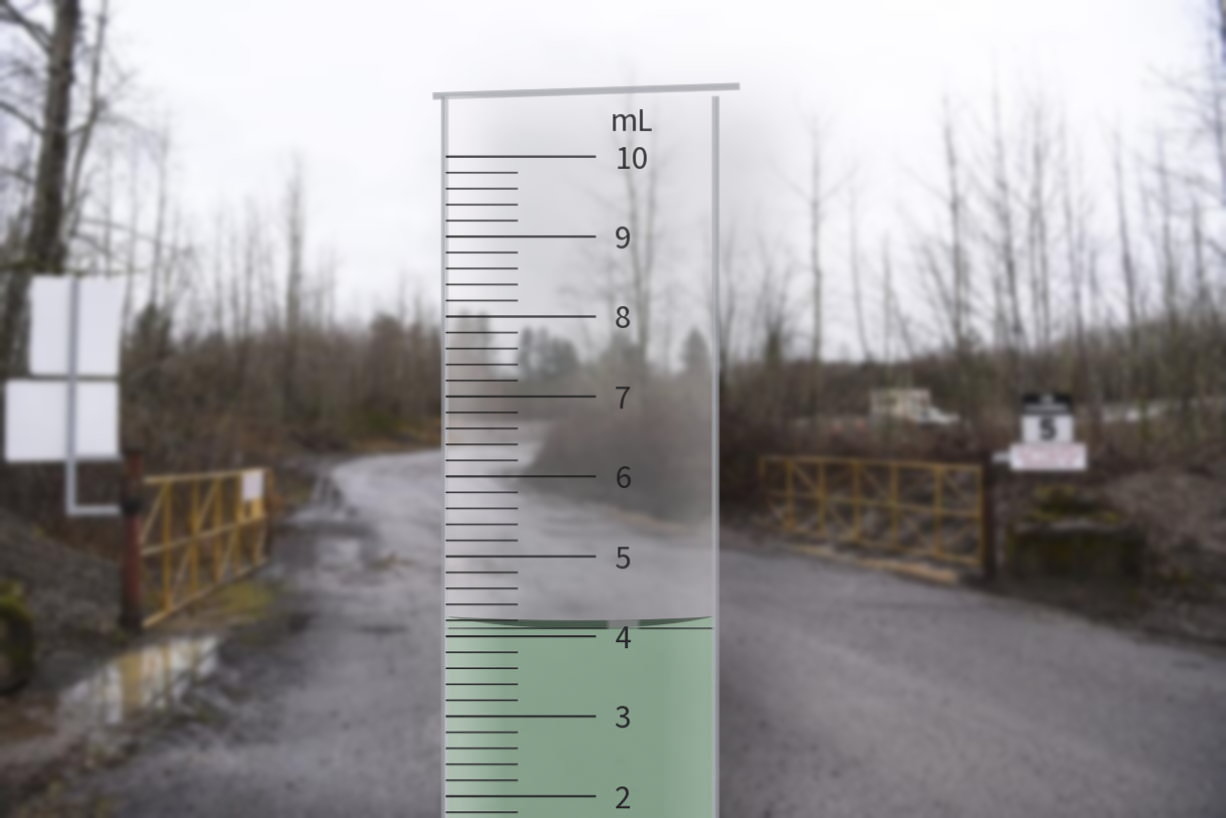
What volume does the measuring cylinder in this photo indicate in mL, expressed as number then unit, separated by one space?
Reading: 4.1 mL
